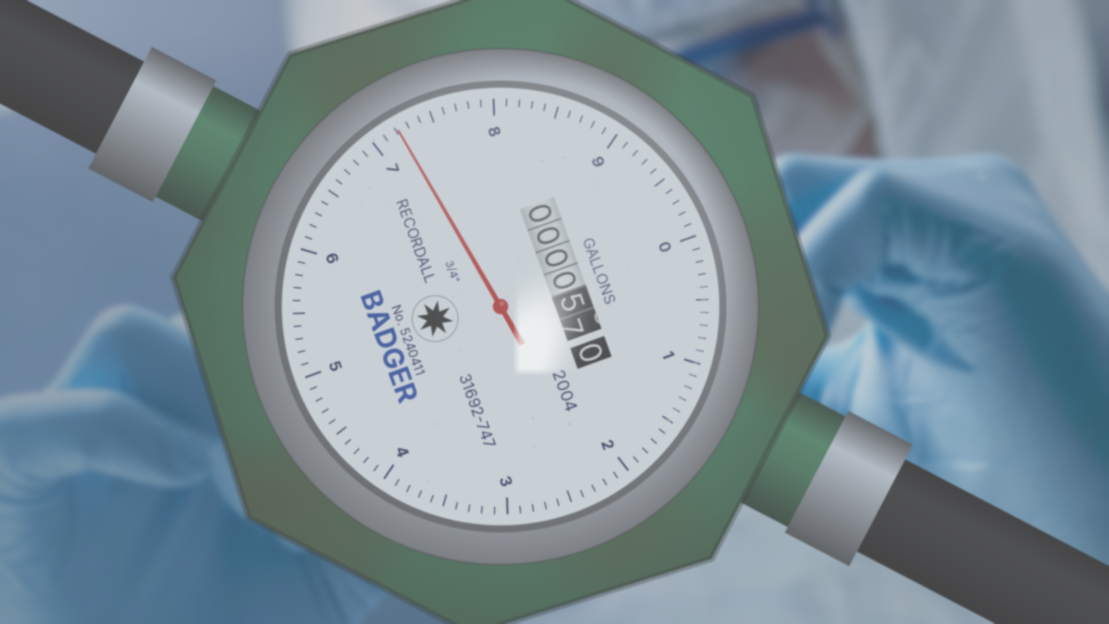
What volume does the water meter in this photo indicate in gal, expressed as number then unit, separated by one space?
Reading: 567.2 gal
